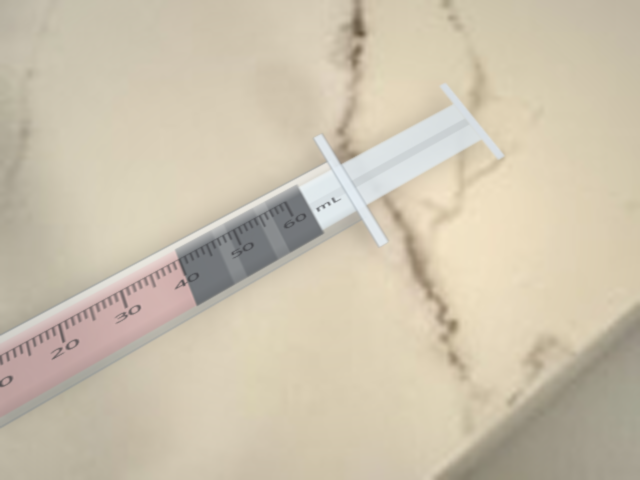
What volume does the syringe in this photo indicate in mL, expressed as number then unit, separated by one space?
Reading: 40 mL
